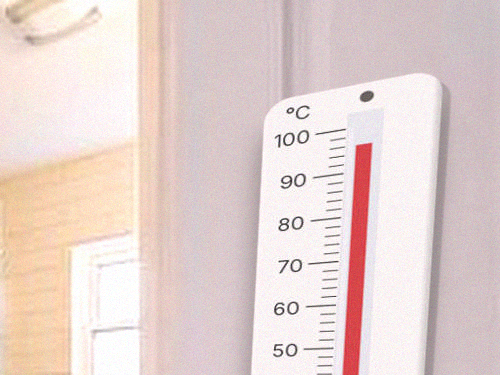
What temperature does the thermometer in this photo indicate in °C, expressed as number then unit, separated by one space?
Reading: 96 °C
